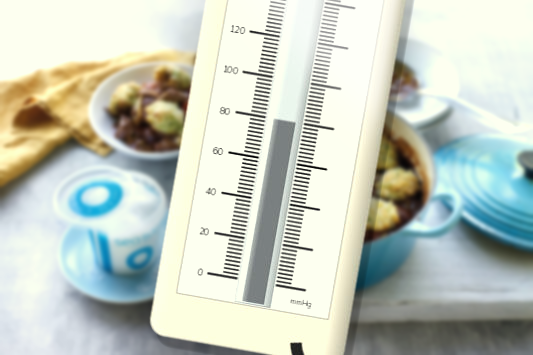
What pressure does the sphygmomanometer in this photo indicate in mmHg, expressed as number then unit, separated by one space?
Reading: 80 mmHg
